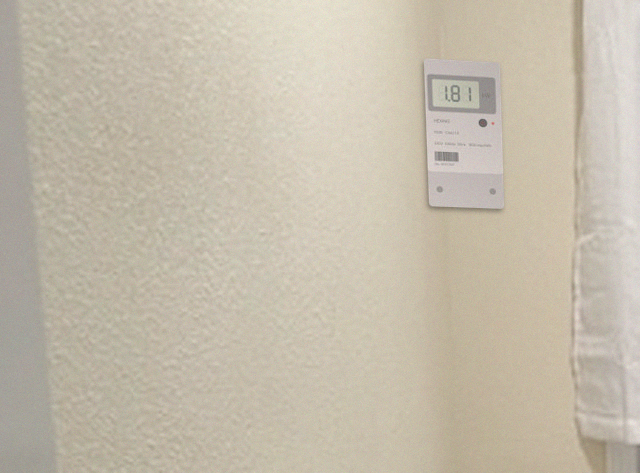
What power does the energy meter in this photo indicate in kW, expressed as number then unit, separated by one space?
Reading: 1.81 kW
